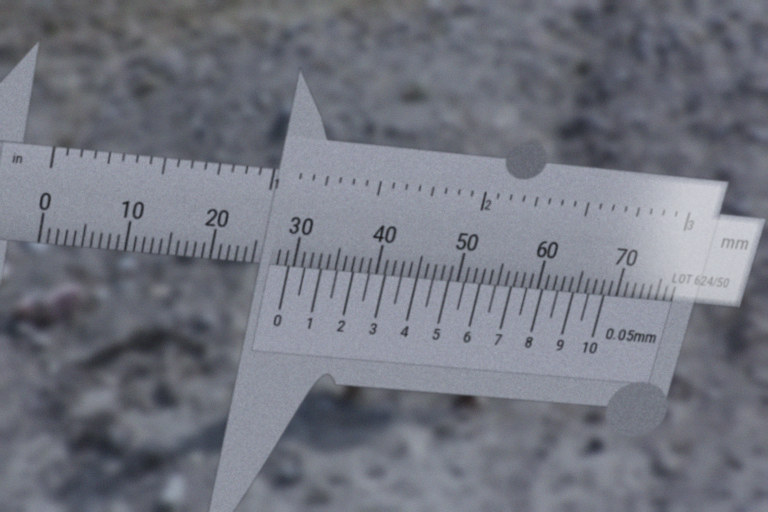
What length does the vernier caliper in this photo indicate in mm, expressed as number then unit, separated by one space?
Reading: 29.4 mm
